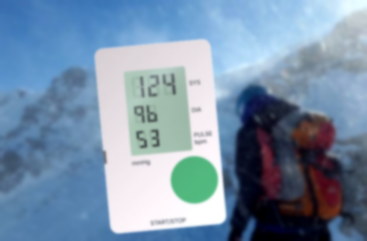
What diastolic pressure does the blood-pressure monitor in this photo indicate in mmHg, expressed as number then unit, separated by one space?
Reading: 96 mmHg
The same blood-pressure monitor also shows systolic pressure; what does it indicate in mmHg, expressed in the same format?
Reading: 124 mmHg
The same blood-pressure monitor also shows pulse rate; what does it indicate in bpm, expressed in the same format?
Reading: 53 bpm
